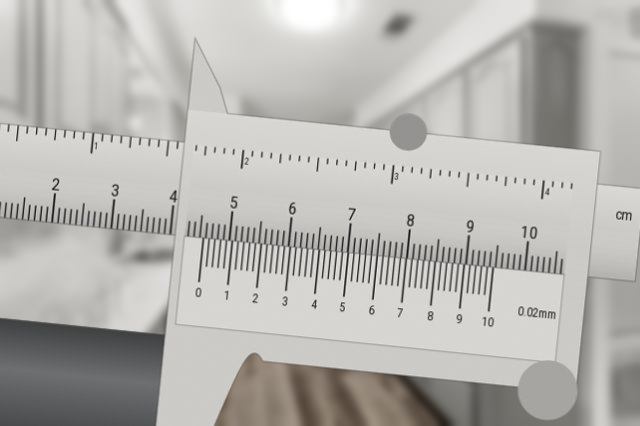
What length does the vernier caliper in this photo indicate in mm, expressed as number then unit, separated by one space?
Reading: 45.6 mm
